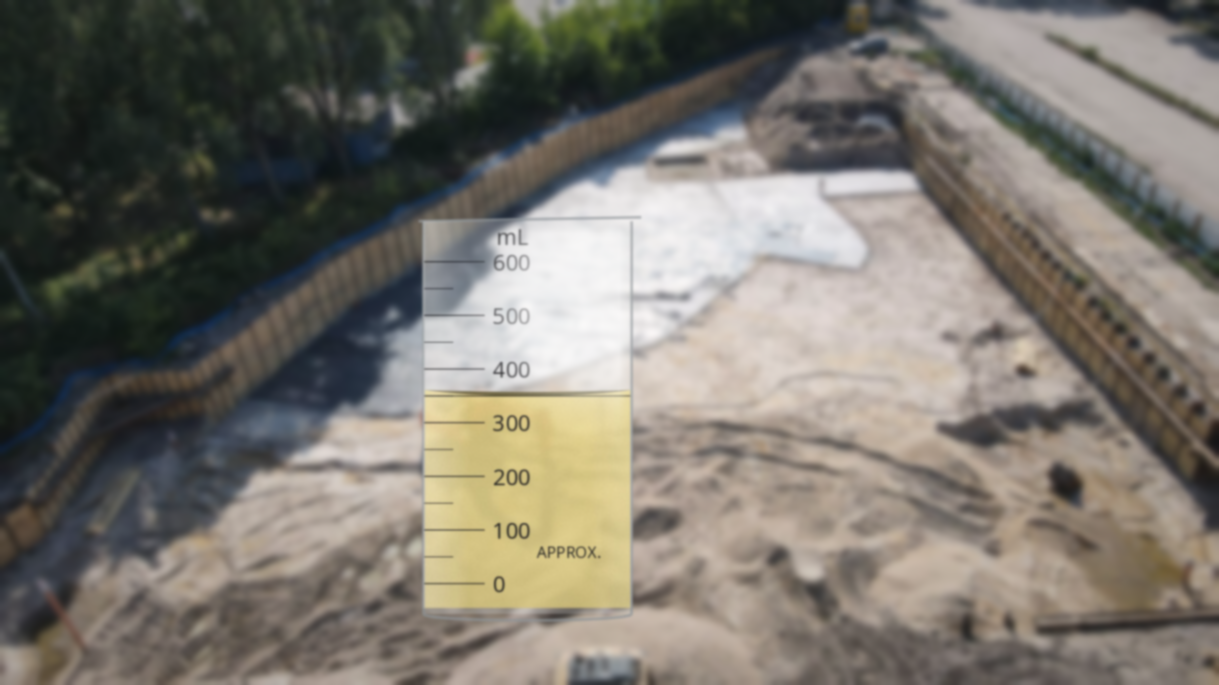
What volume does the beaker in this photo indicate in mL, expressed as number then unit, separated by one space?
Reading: 350 mL
